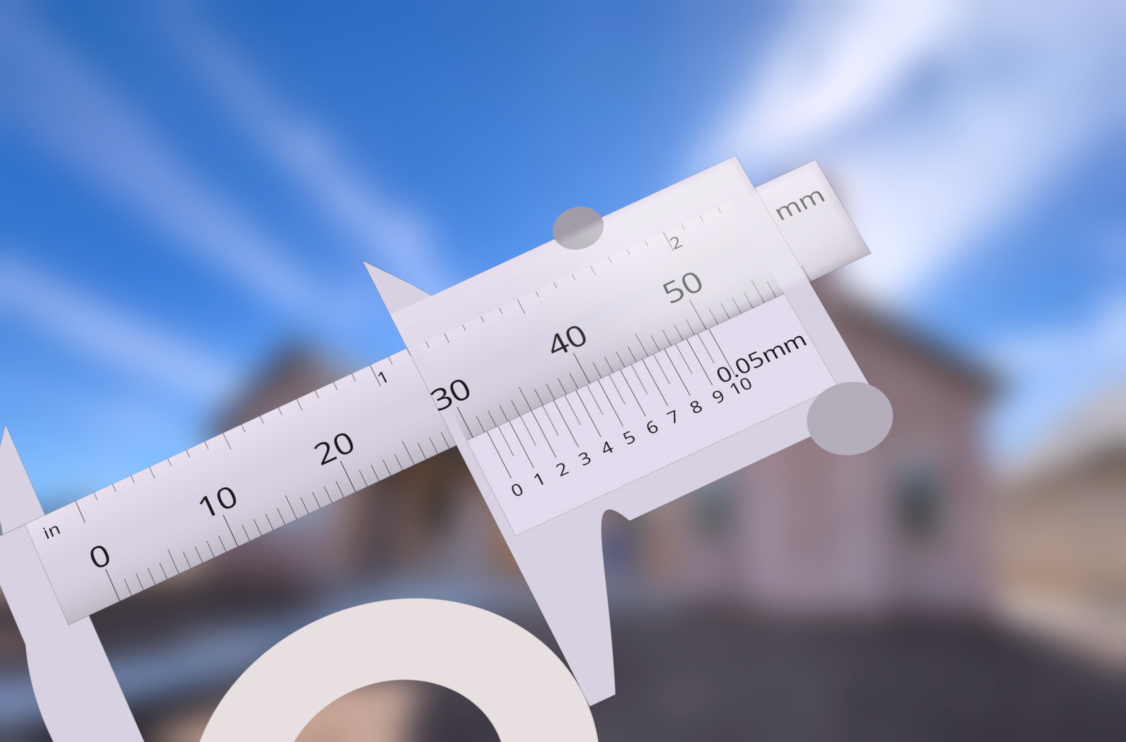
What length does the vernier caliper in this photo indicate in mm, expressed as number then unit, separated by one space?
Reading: 31.2 mm
